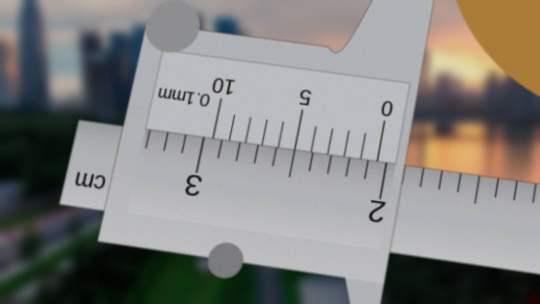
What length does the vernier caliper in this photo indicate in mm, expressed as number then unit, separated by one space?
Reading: 20.5 mm
